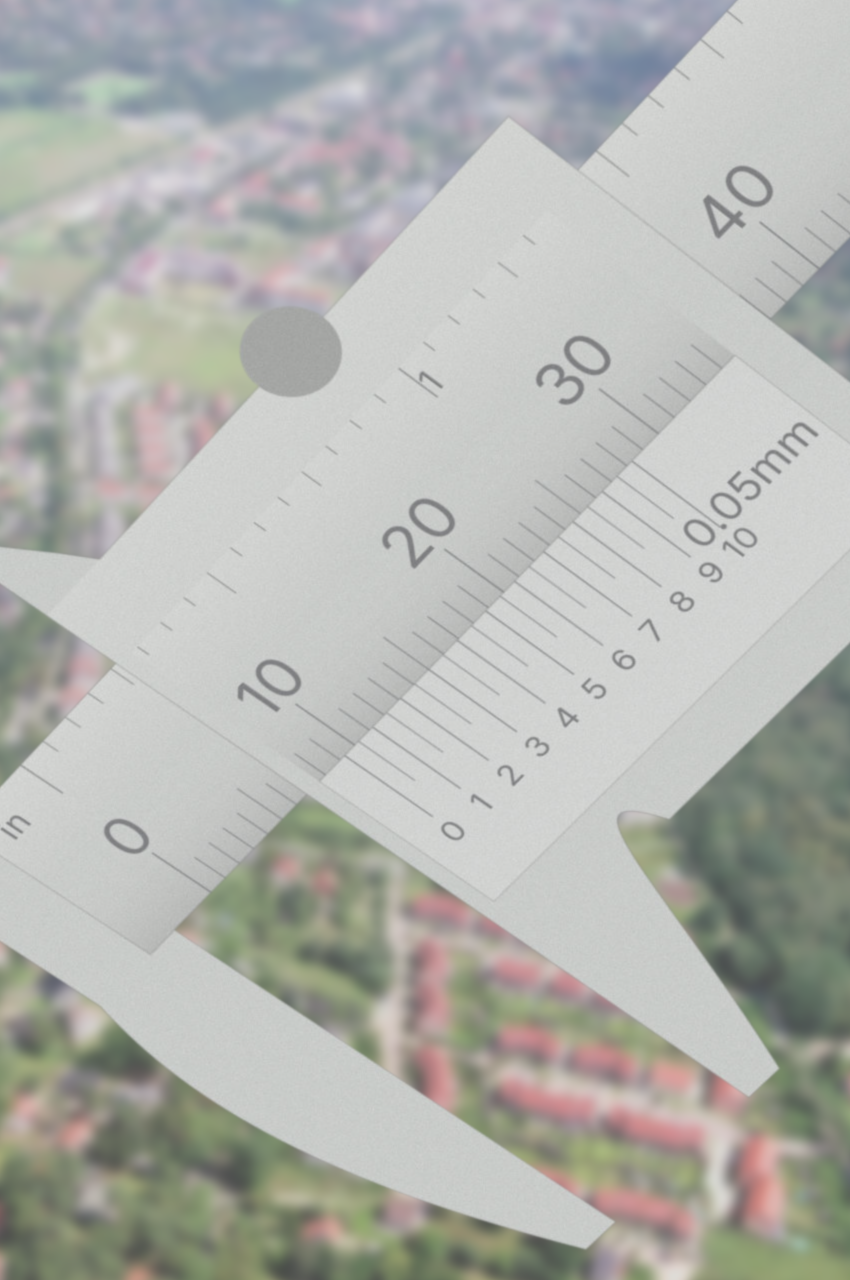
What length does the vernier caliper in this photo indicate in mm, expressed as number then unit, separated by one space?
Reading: 9.3 mm
